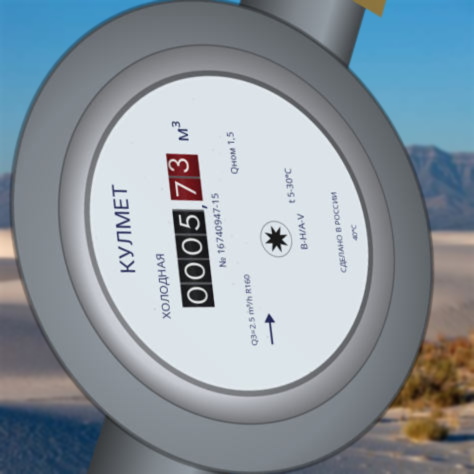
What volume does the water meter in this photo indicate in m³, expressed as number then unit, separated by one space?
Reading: 5.73 m³
